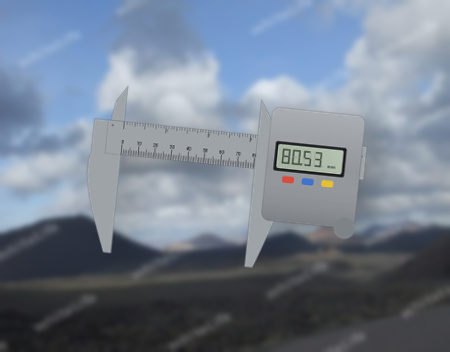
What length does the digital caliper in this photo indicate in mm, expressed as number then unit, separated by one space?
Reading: 80.53 mm
